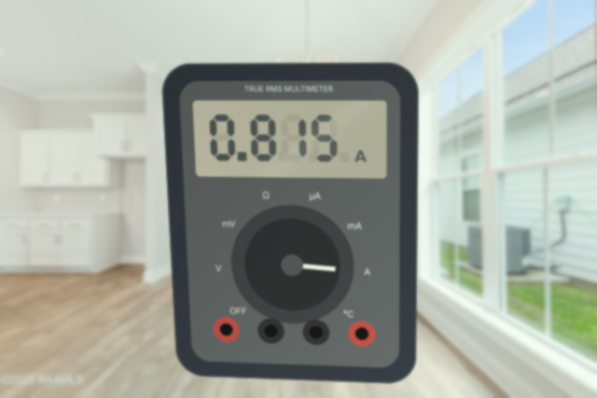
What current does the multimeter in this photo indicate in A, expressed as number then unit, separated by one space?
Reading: 0.815 A
